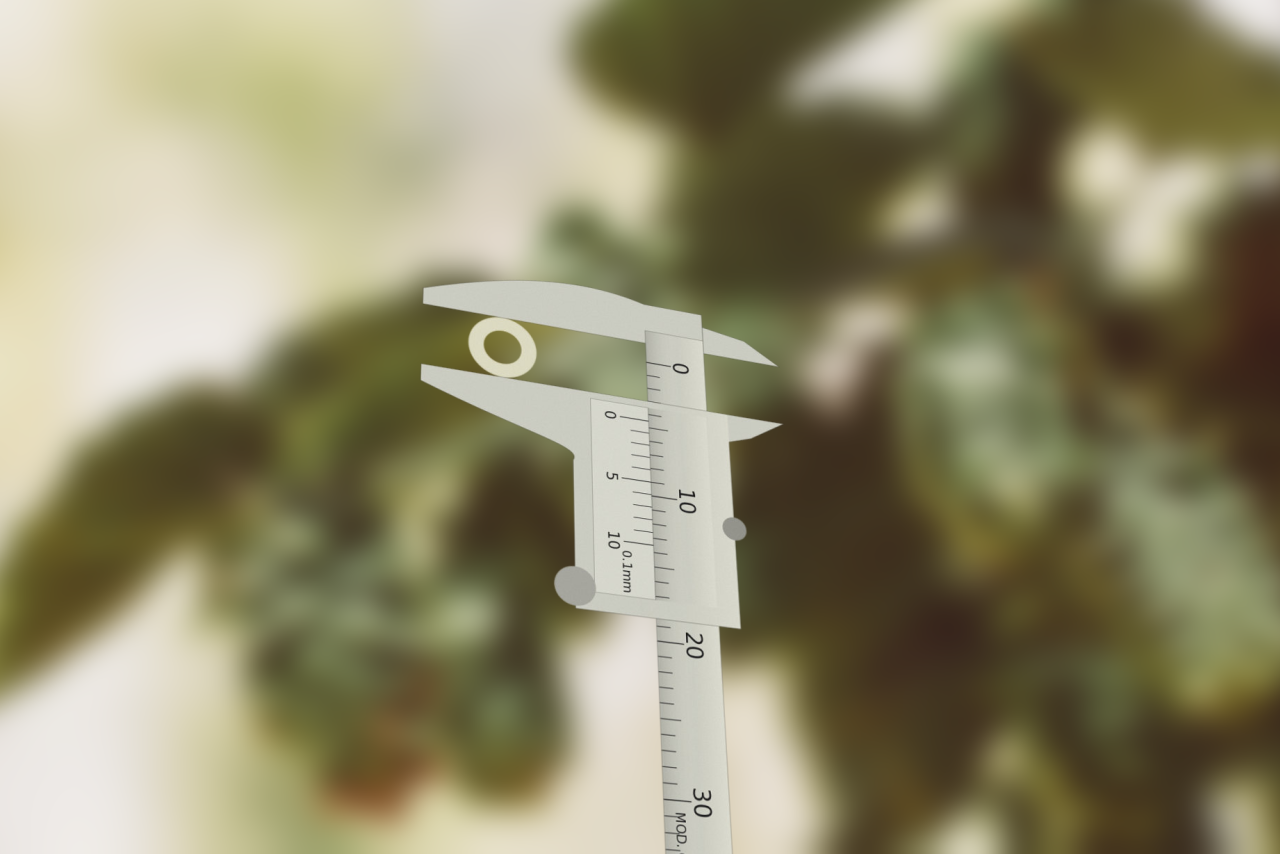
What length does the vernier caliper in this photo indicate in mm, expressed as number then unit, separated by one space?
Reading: 4.5 mm
